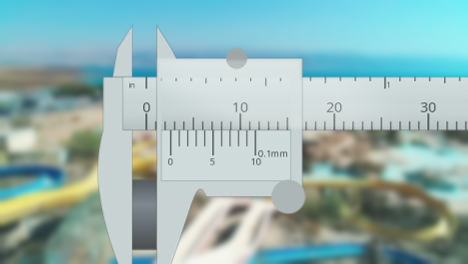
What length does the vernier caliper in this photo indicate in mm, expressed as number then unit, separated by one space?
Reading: 2.6 mm
